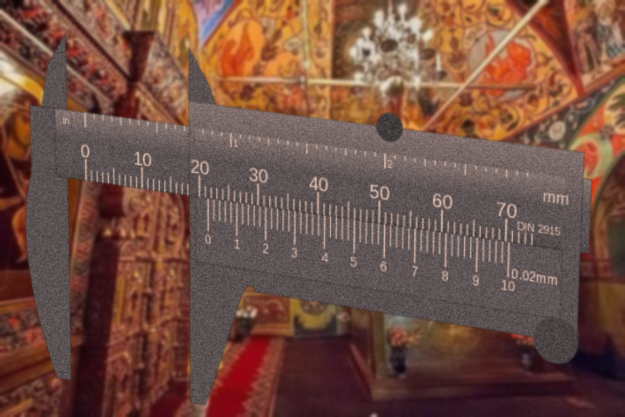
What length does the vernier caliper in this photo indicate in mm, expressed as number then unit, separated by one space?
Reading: 21.5 mm
